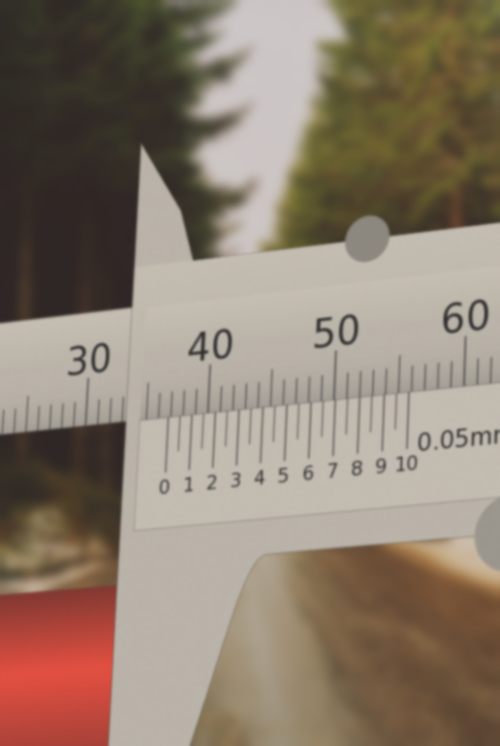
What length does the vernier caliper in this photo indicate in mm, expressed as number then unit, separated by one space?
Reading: 36.8 mm
